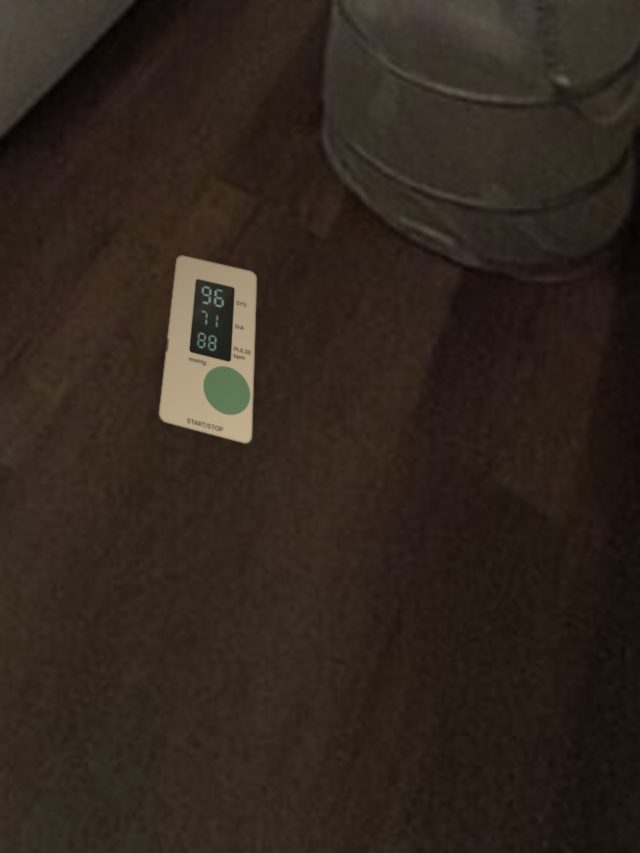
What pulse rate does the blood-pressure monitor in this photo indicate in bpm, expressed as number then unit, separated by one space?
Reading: 88 bpm
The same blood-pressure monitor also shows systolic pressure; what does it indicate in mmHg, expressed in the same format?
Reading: 96 mmHg
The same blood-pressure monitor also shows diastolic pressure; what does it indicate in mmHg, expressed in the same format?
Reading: 71 mmHg
